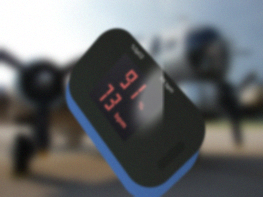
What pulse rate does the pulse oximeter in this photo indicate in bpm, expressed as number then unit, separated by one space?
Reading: 73 bpm
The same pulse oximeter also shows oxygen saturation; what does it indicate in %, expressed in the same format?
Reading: 91 %
